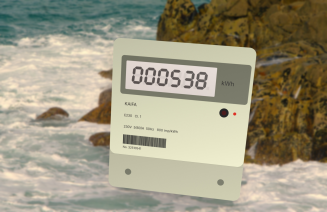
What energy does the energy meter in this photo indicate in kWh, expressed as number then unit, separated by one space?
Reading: 538 kWh
